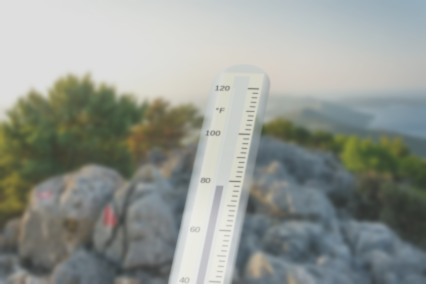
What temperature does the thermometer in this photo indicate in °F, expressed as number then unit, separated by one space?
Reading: 78 °F
